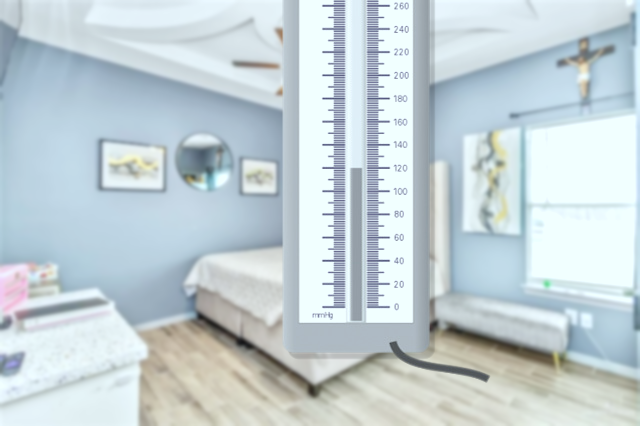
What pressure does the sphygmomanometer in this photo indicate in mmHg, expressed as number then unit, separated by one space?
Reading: 120 mmHg
